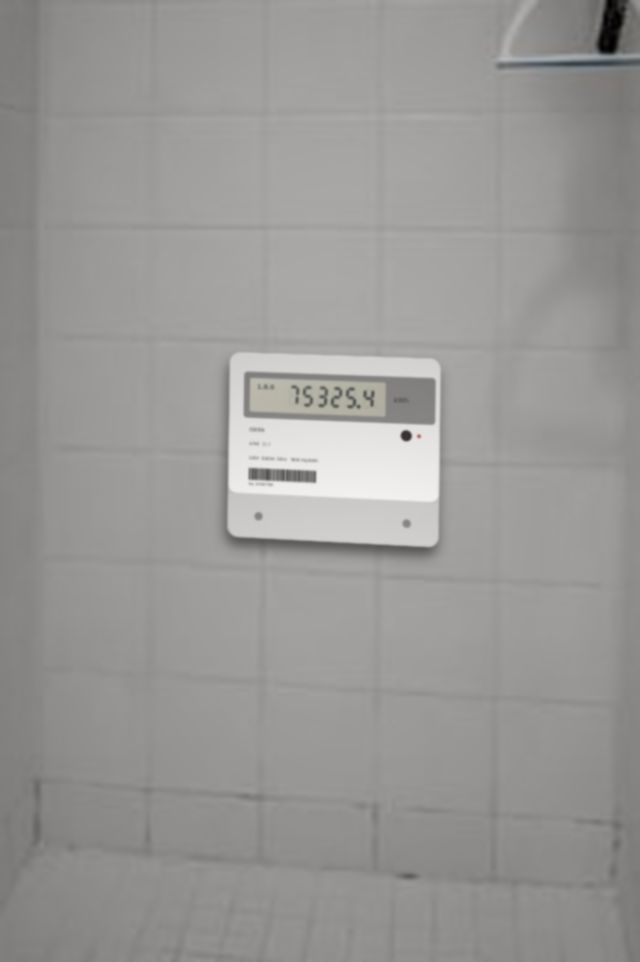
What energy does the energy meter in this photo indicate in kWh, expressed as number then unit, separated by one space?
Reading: 75325.4 kWh
